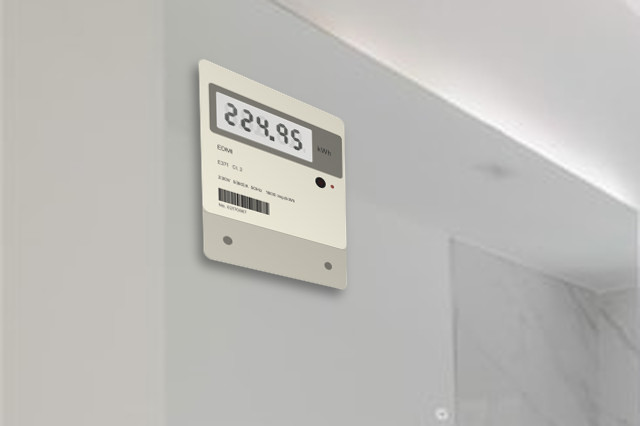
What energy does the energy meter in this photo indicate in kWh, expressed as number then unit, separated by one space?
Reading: 224.95 kWh
